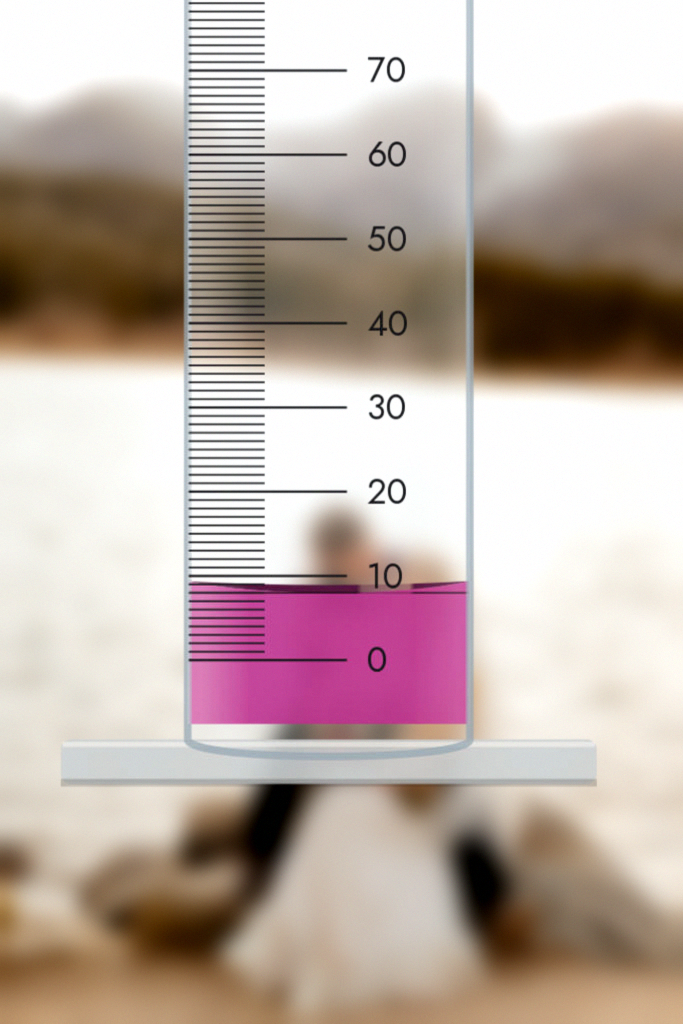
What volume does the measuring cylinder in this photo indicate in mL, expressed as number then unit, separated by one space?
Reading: 8 mL
